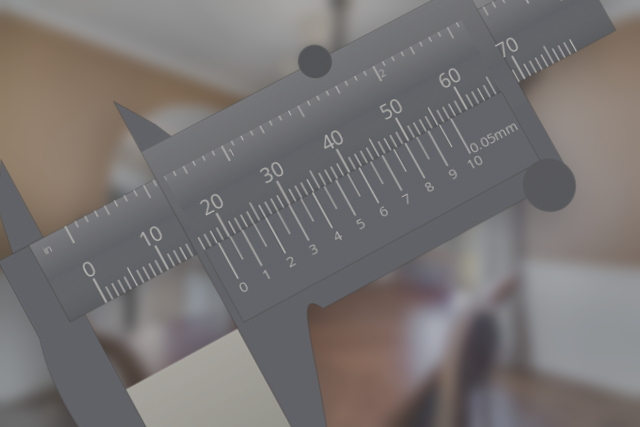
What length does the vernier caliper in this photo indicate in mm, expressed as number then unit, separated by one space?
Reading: 18.2 mm
